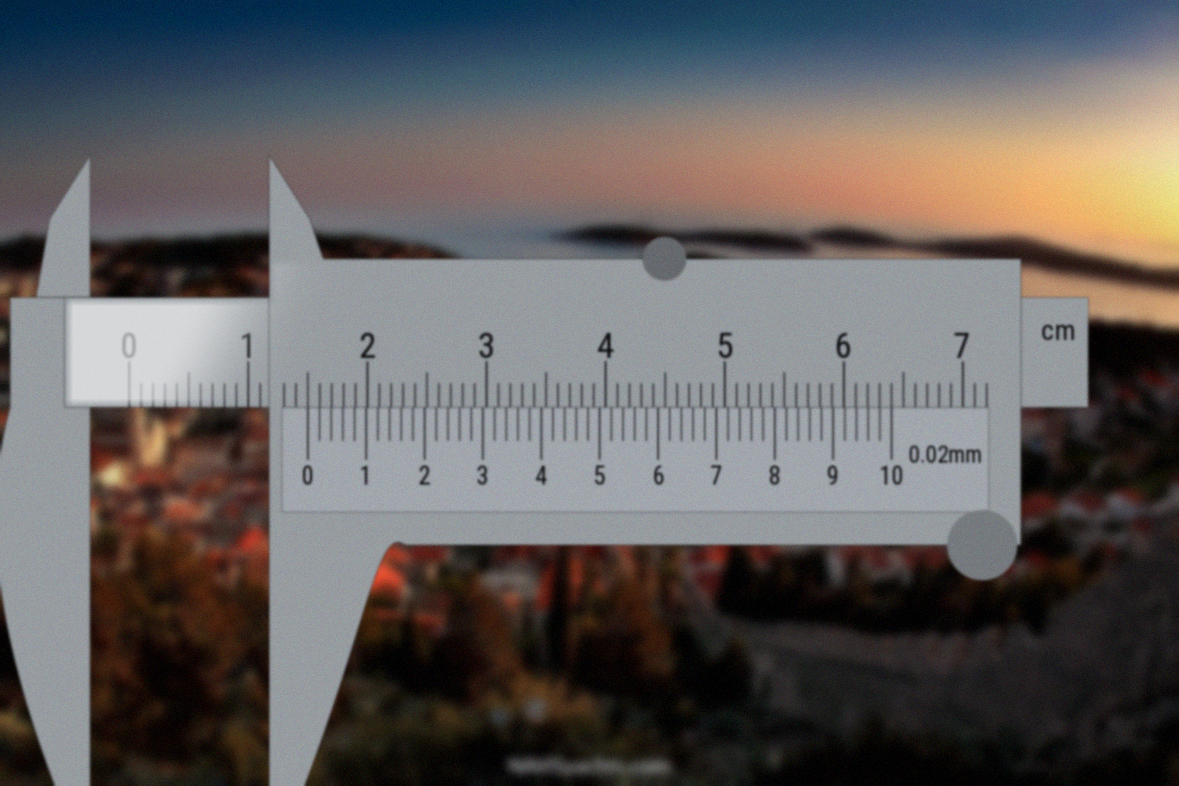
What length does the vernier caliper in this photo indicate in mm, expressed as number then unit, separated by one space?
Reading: 15.0 mm
